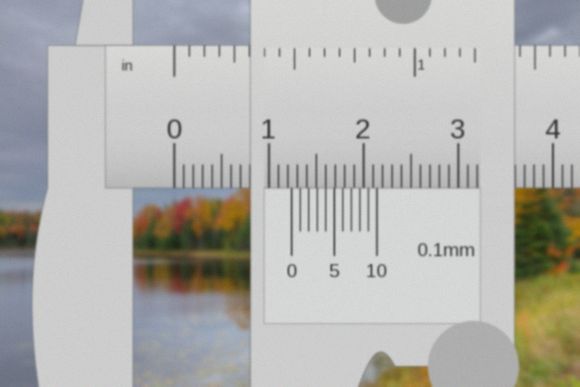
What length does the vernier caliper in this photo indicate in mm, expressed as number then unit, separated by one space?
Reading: 12.4 mm
